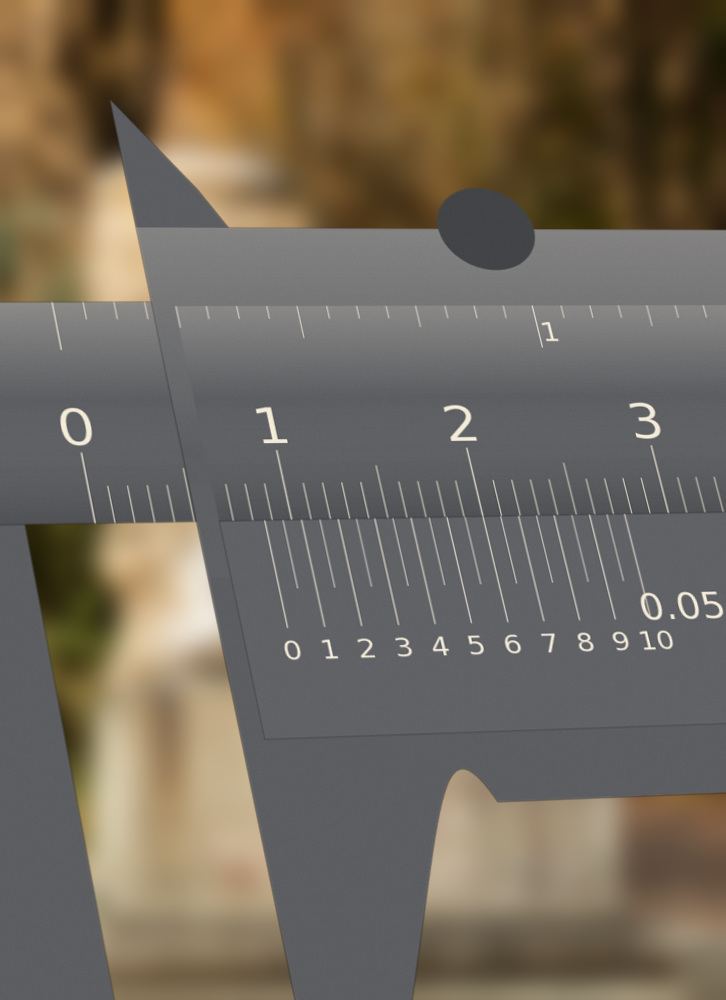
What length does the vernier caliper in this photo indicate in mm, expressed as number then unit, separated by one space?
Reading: 8.6 mm
